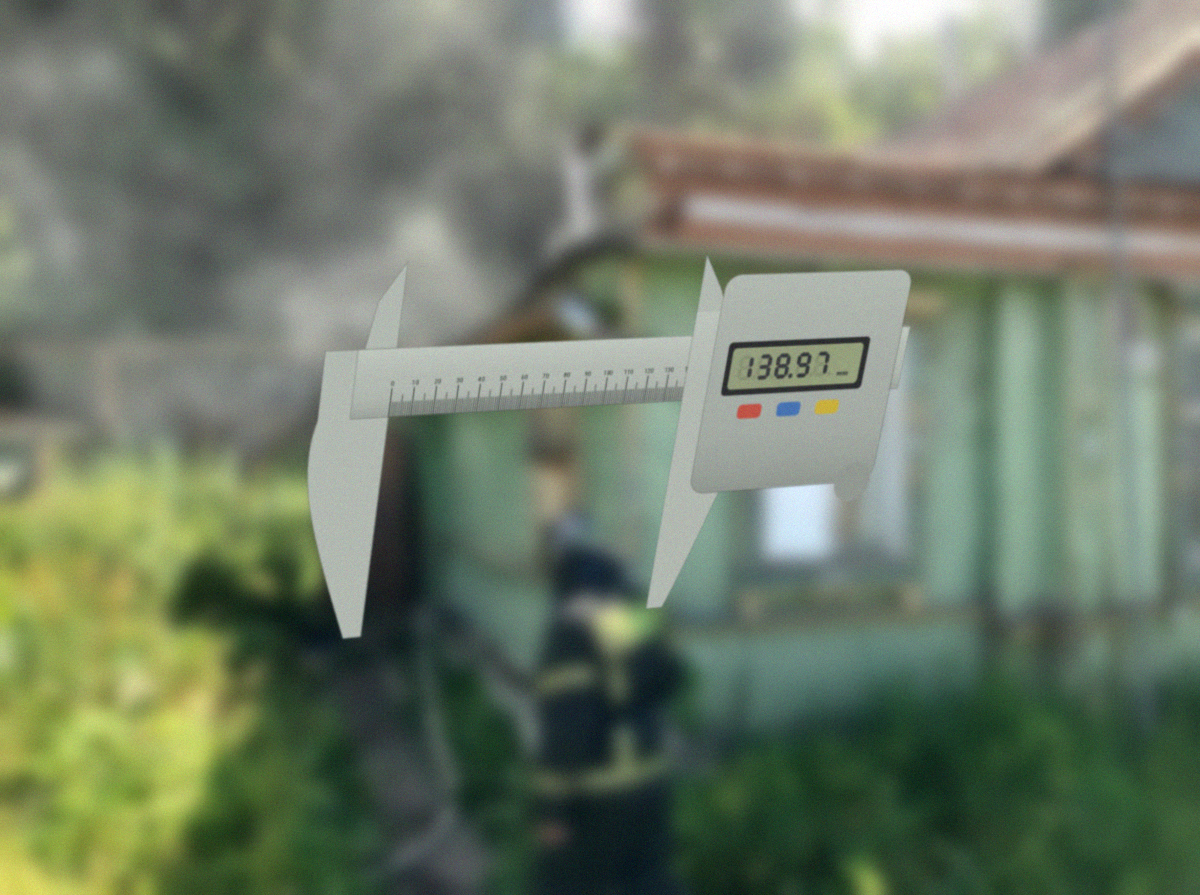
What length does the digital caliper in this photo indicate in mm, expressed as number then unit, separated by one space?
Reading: 138.97 mm
